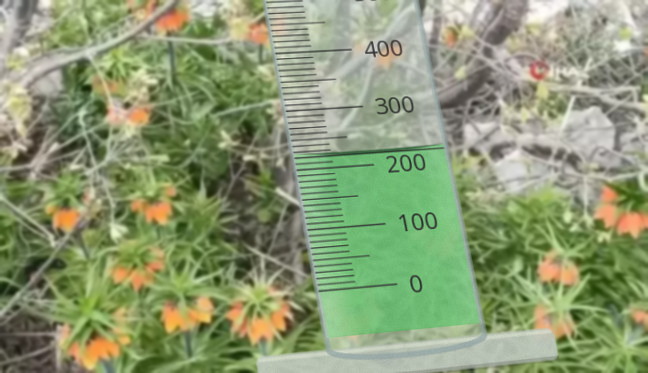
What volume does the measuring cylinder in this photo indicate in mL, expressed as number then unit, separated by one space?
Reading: 220 mL
